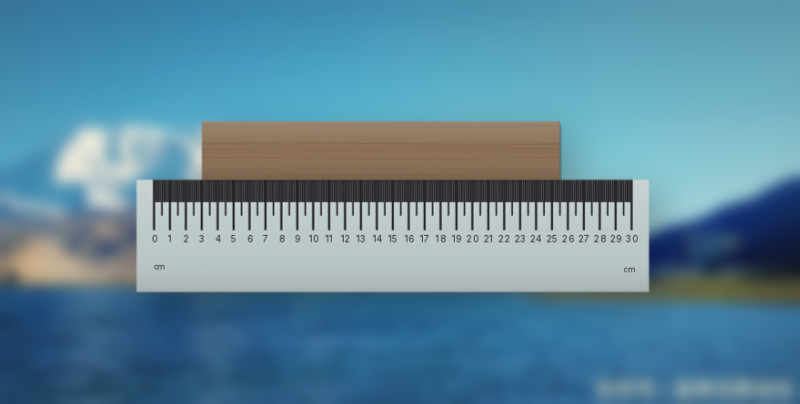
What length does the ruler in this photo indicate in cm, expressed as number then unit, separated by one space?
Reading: 22.5 cm
